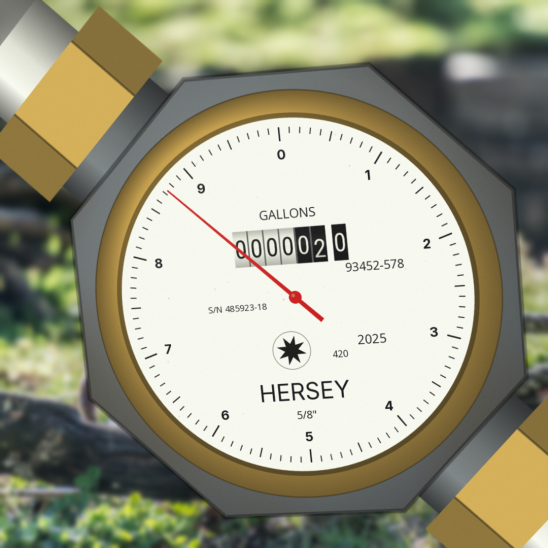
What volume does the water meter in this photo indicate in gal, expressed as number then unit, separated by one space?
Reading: 18.7 gal
